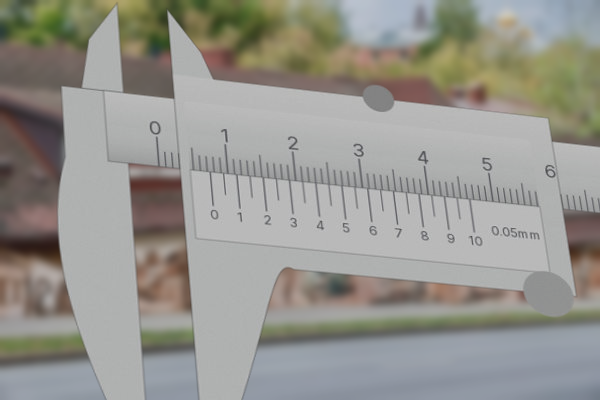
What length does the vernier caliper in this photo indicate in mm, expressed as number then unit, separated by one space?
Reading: 7.4 mm
